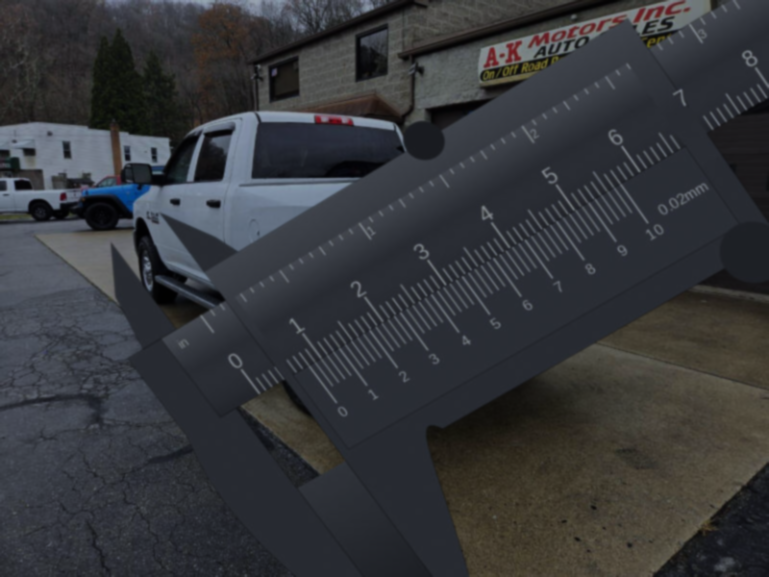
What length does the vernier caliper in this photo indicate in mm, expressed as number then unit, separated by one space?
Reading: 8.0 mm
